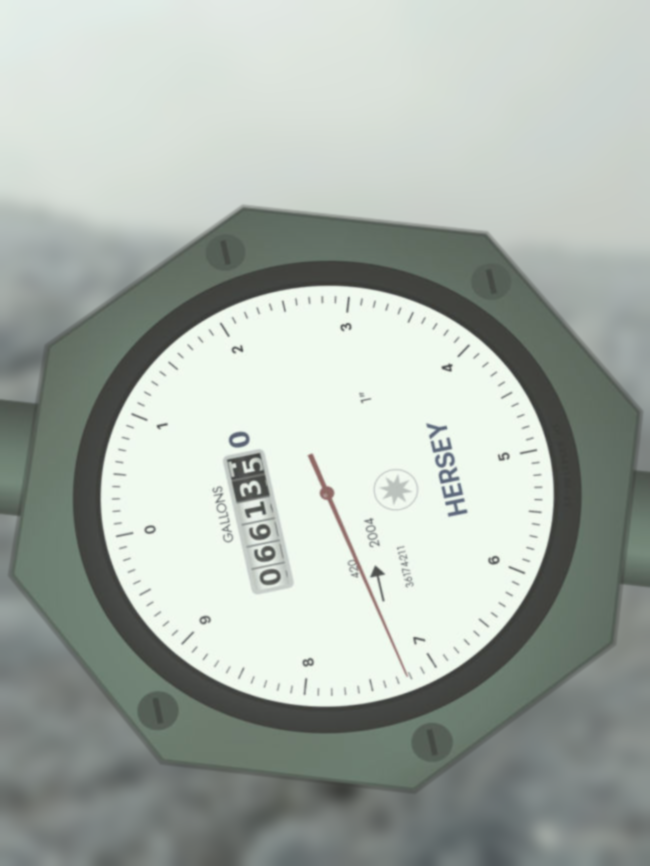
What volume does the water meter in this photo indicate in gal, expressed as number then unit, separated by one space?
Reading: 661347.2 gal
